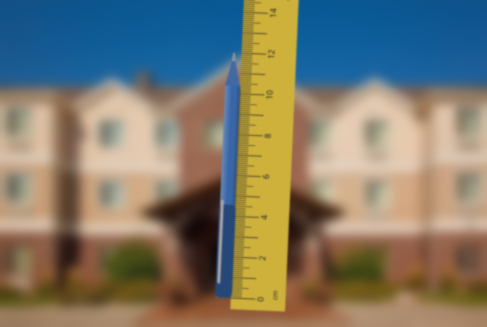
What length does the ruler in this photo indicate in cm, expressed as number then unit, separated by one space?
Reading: 12 cm
